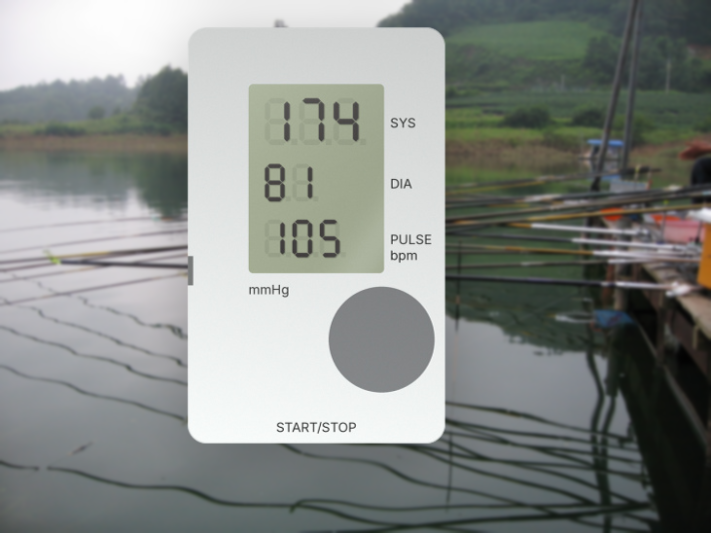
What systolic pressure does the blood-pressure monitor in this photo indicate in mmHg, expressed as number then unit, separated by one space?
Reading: 174 mmHg
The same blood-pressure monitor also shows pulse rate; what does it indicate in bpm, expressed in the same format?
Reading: 105 bpm
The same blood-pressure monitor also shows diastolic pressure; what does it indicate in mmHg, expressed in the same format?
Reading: 81 mmHg
